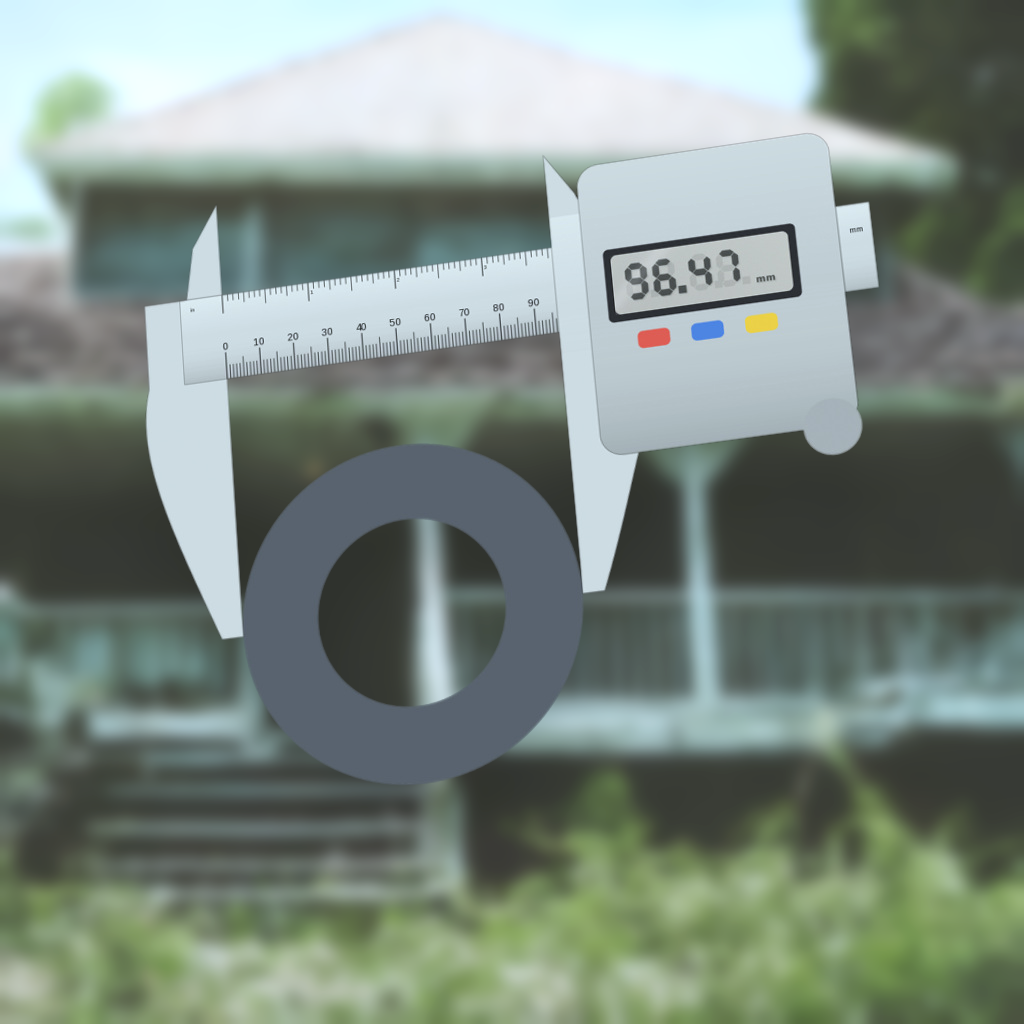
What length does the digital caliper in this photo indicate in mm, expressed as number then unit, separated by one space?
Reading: 96.47 mm
